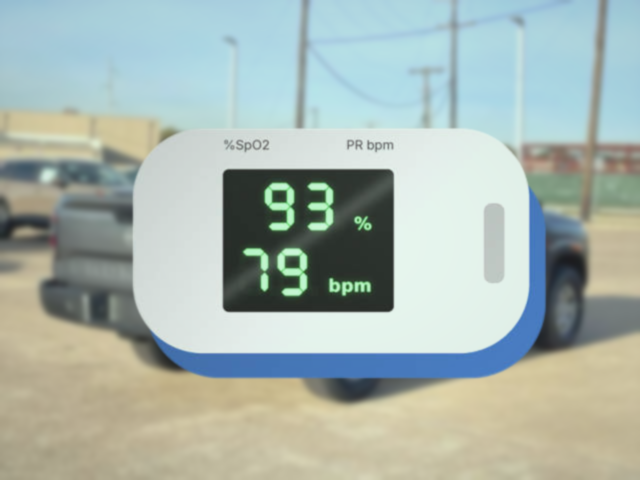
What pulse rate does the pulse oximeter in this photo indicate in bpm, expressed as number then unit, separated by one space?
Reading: 79 bpm
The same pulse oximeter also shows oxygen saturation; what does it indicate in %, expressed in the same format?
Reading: 93 %
